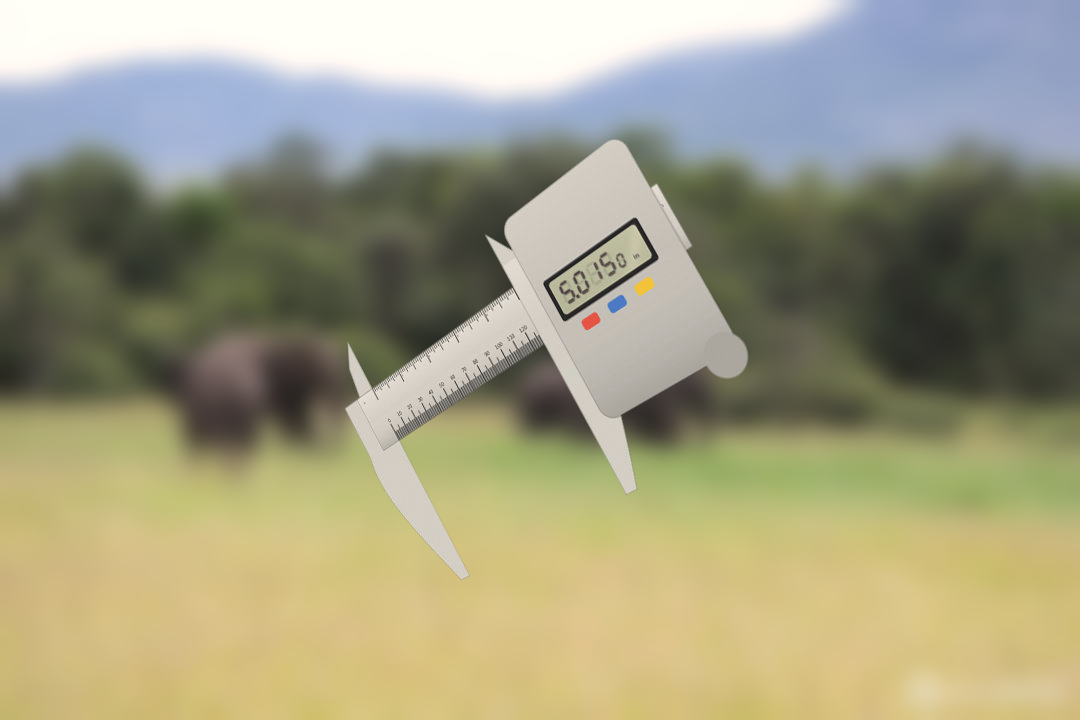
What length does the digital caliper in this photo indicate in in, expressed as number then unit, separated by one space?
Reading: 5.0150 in
